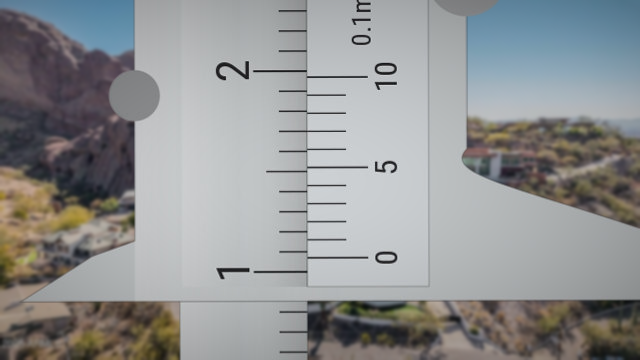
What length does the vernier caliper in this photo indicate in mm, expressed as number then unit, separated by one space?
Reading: 10.7 mm
